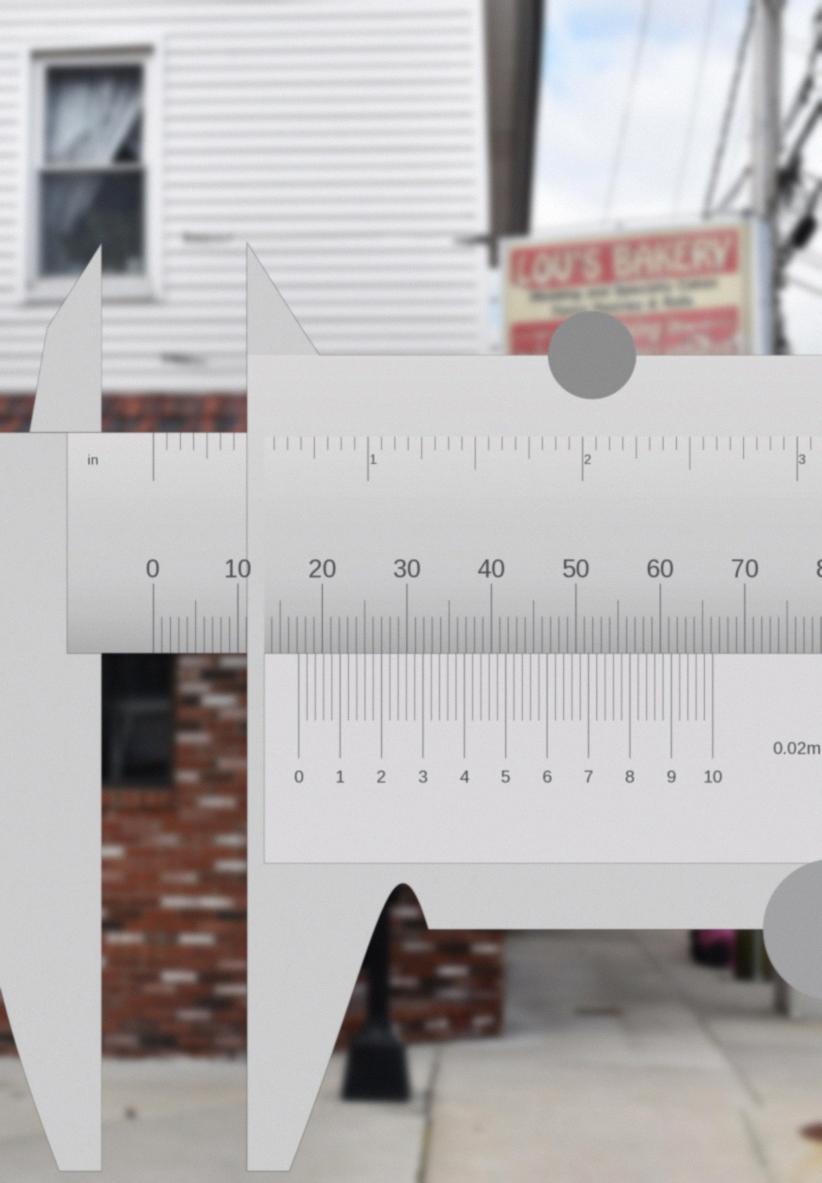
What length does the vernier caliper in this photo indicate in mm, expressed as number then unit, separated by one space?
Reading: 17.2 mm
